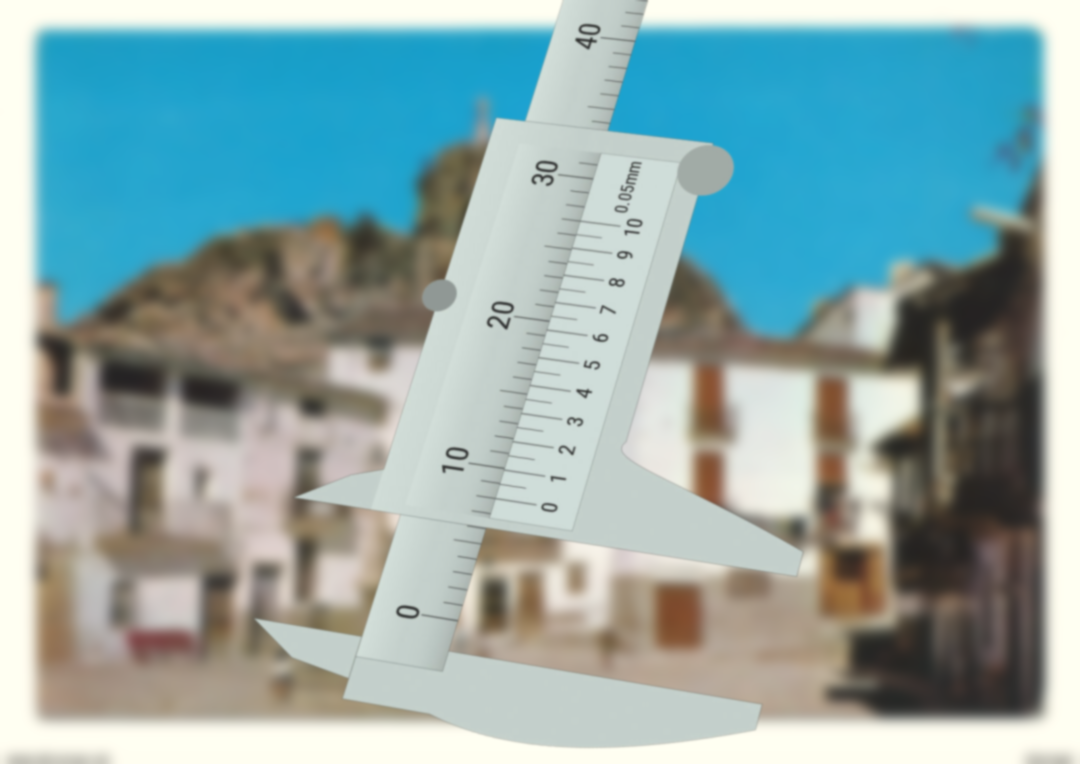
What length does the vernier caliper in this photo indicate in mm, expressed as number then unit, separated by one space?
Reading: 8.0 mm
